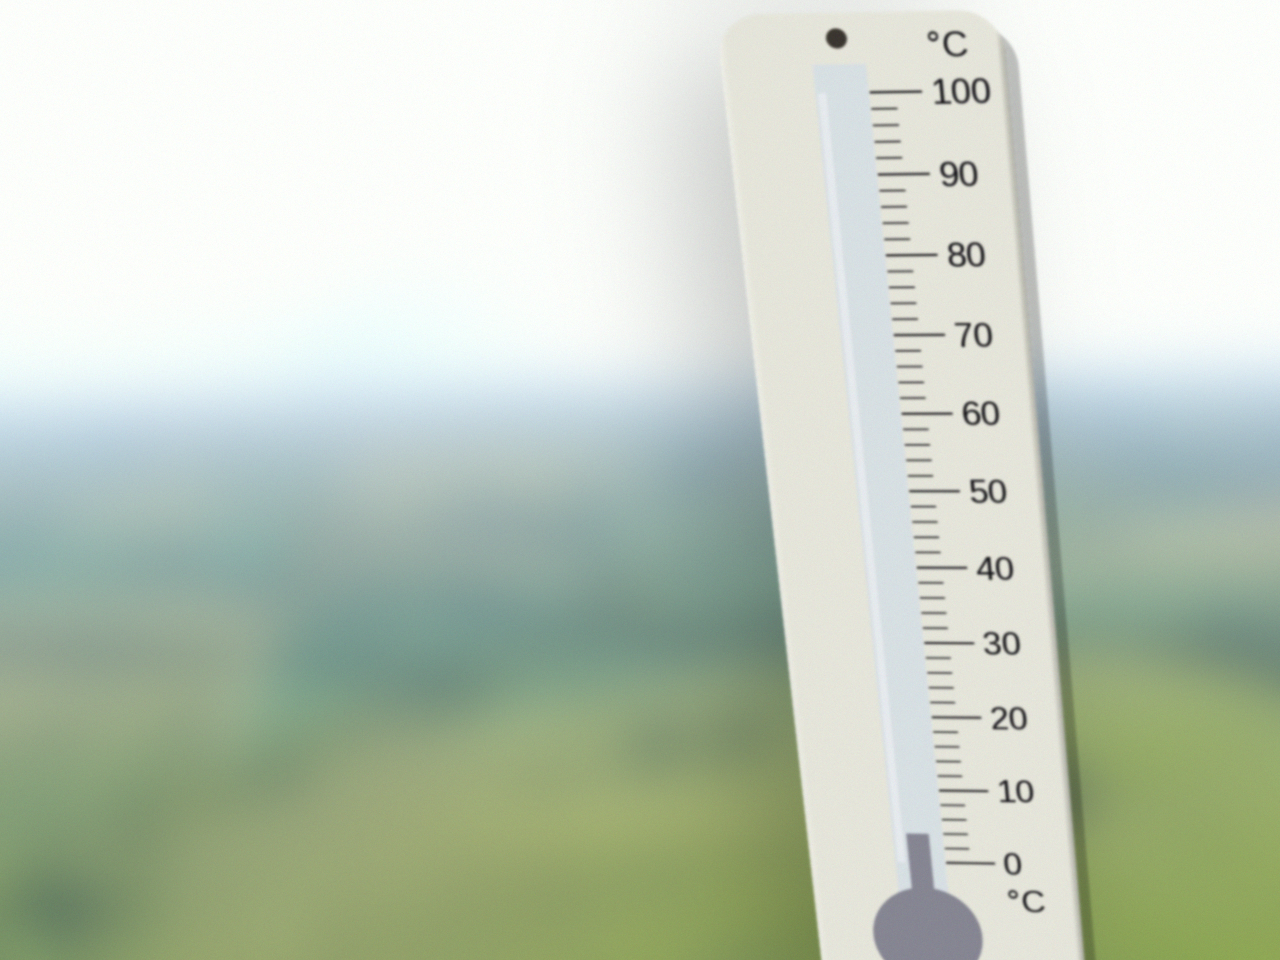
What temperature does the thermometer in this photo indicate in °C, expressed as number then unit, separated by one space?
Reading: 4 °C
